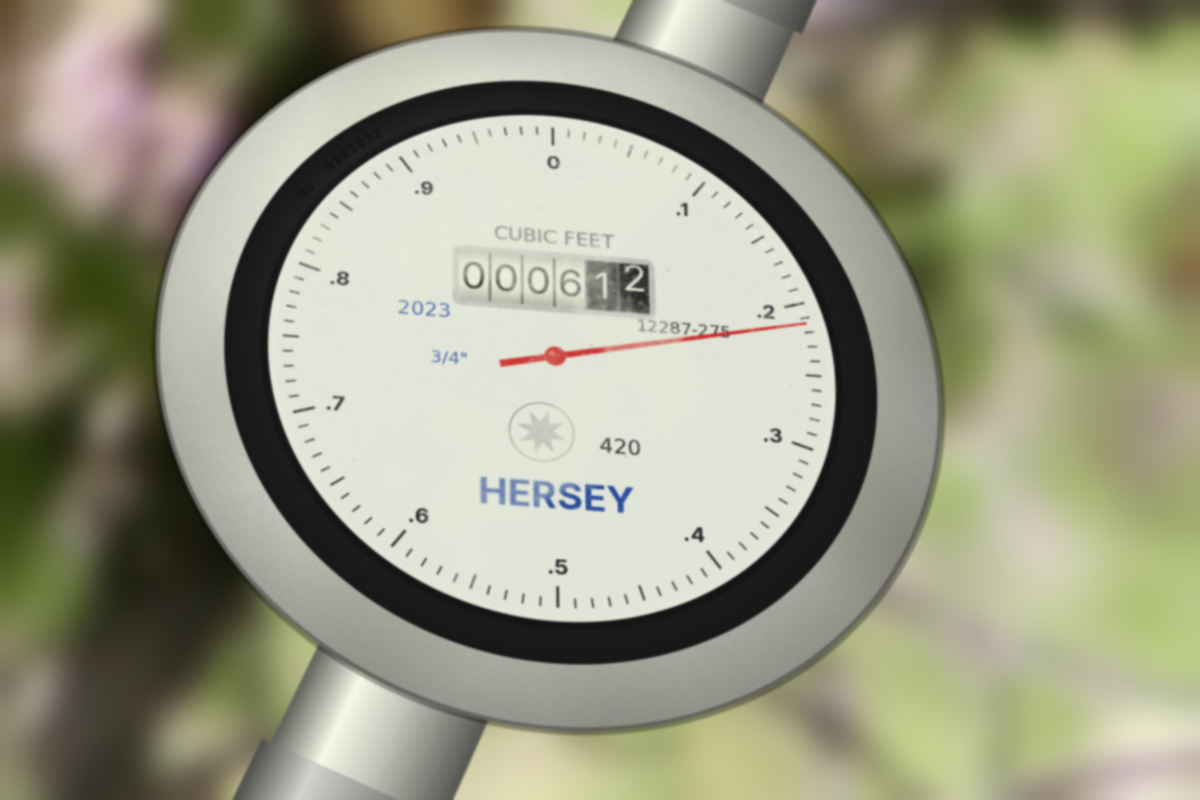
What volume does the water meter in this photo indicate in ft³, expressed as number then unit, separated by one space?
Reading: 612.21 ft³
